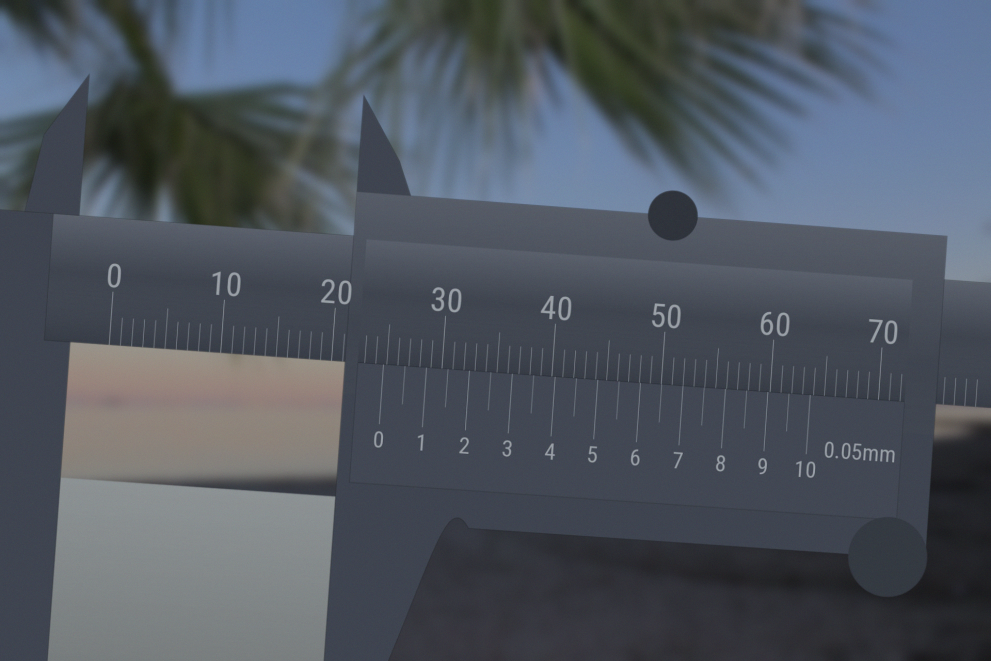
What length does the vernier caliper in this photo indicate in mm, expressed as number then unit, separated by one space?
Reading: 24.7 mm
